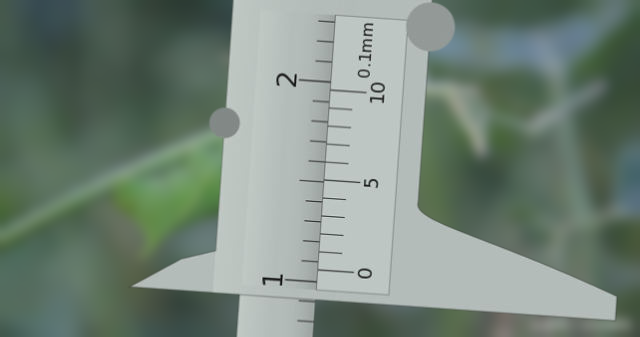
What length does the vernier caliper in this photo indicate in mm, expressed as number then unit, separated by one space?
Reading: 10.6 mm
